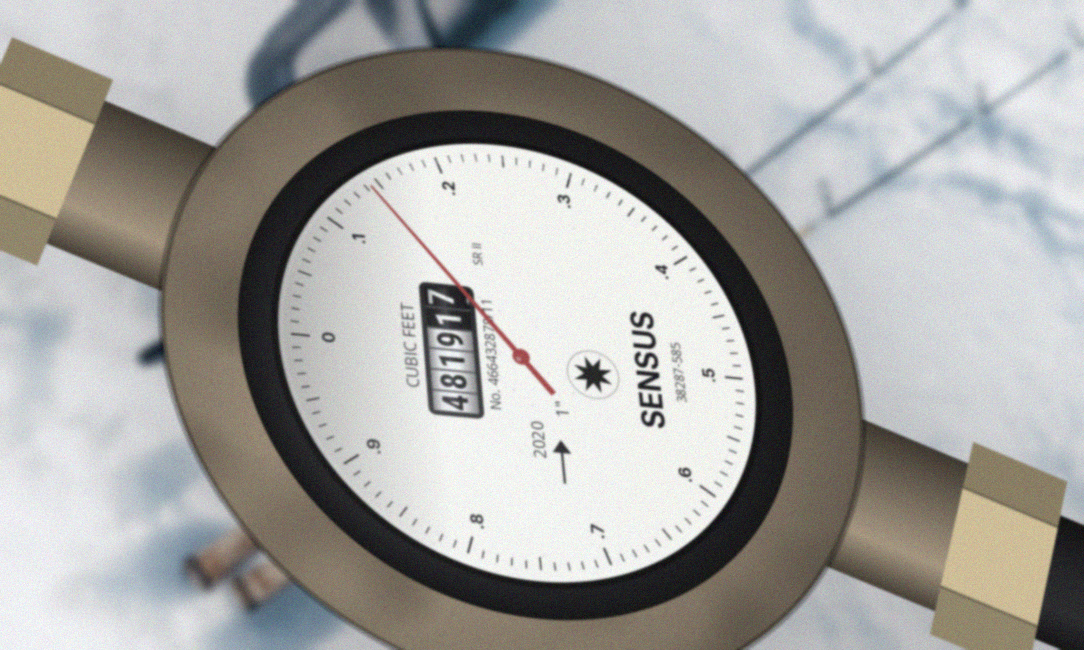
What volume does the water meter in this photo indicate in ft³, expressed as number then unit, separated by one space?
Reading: 481917.14 ft³
